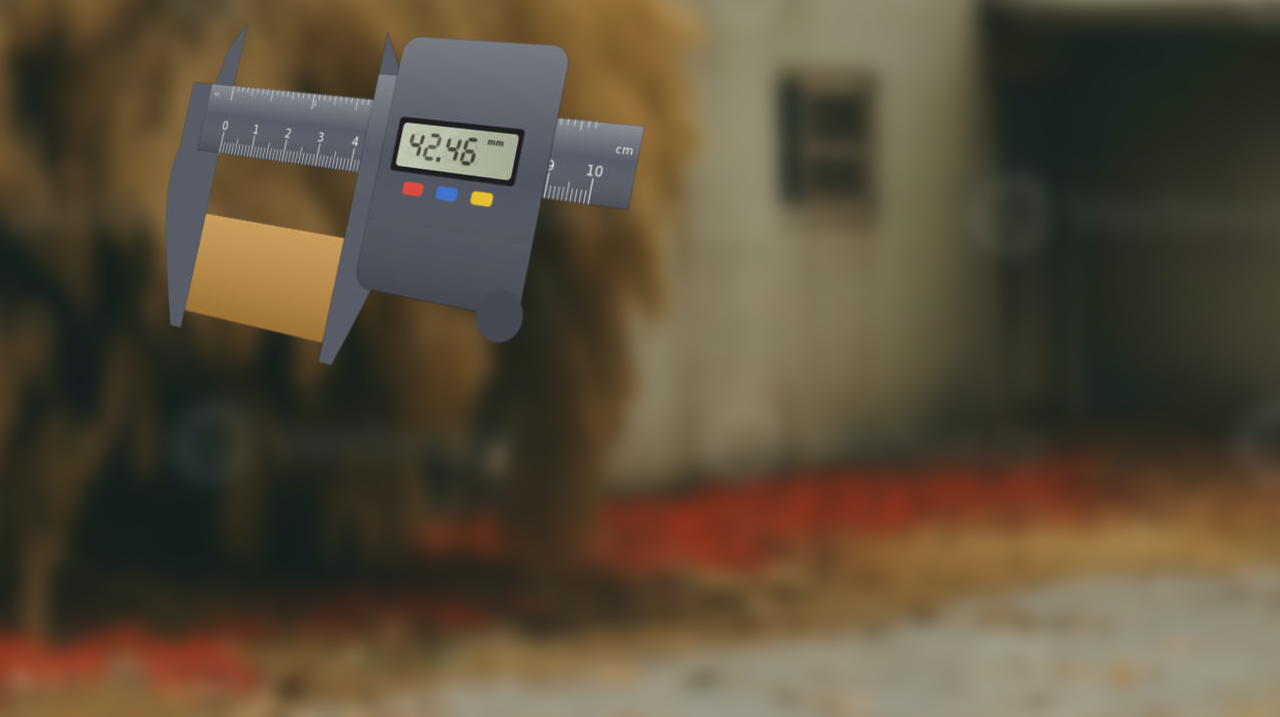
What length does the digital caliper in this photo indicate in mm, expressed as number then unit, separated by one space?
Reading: 42.46 mm
